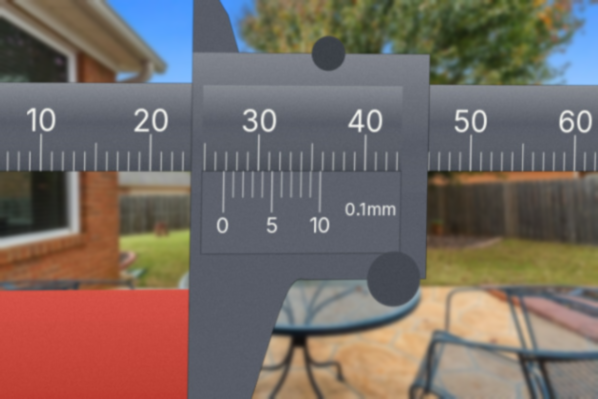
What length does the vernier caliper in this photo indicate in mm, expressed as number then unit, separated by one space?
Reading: 26.8 mm
